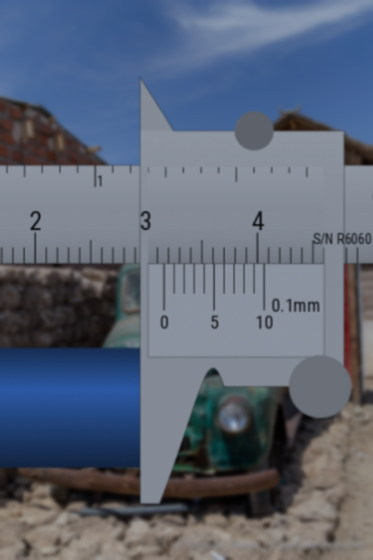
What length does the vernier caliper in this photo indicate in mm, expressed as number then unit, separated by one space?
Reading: 31.6 mm
